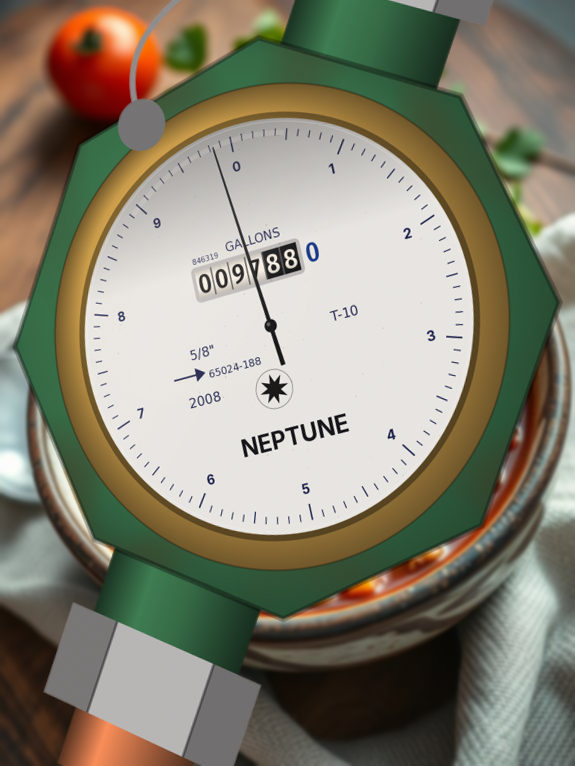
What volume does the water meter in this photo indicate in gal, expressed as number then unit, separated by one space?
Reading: 97879.8 gal
